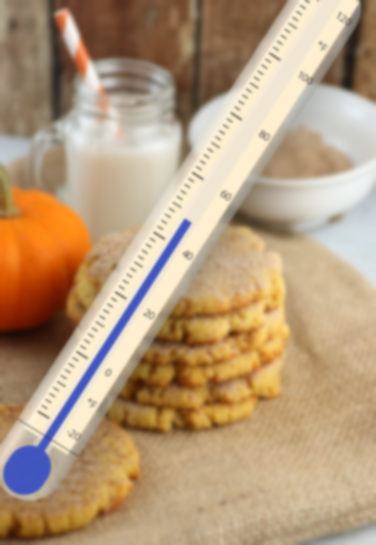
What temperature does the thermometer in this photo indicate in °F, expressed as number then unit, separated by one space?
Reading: 48 °F
